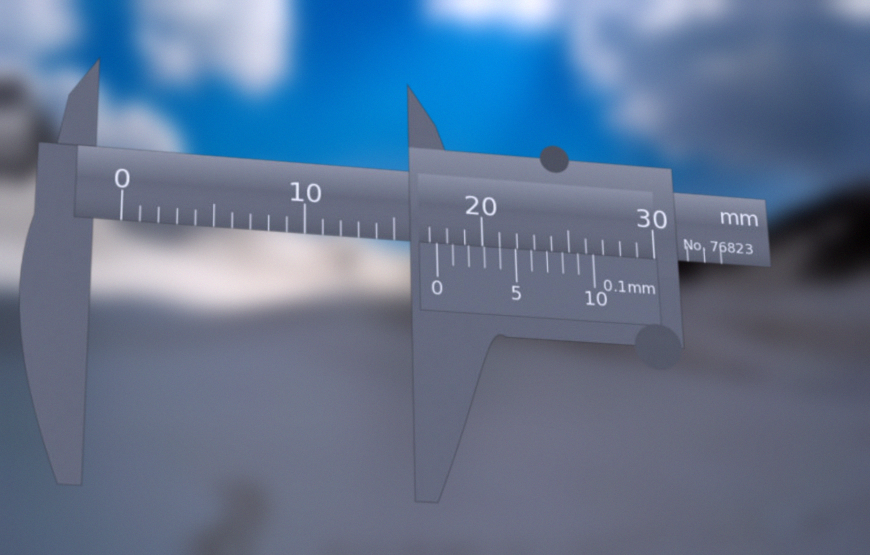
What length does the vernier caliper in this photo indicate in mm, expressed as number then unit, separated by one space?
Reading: 17.4 mm
